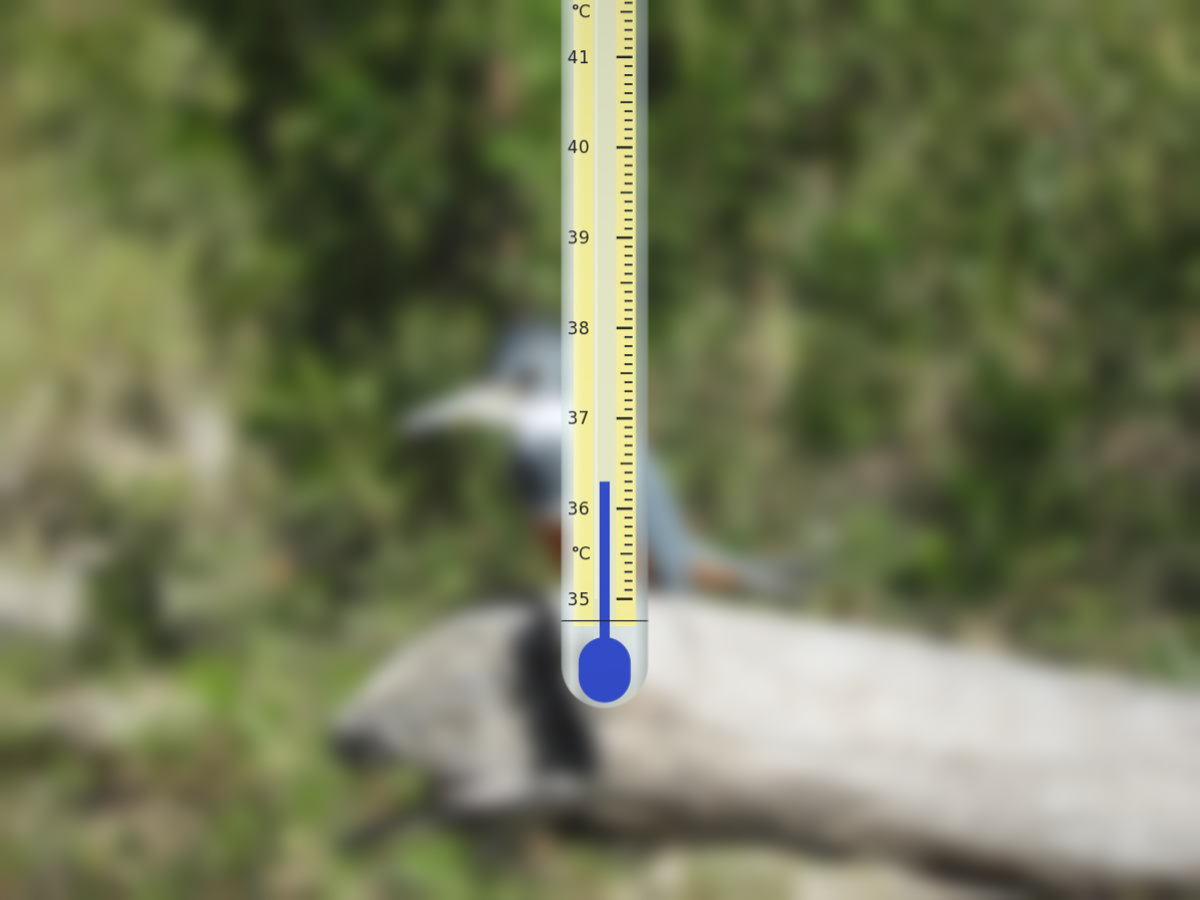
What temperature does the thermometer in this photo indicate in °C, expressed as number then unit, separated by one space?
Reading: 36.3 °C
